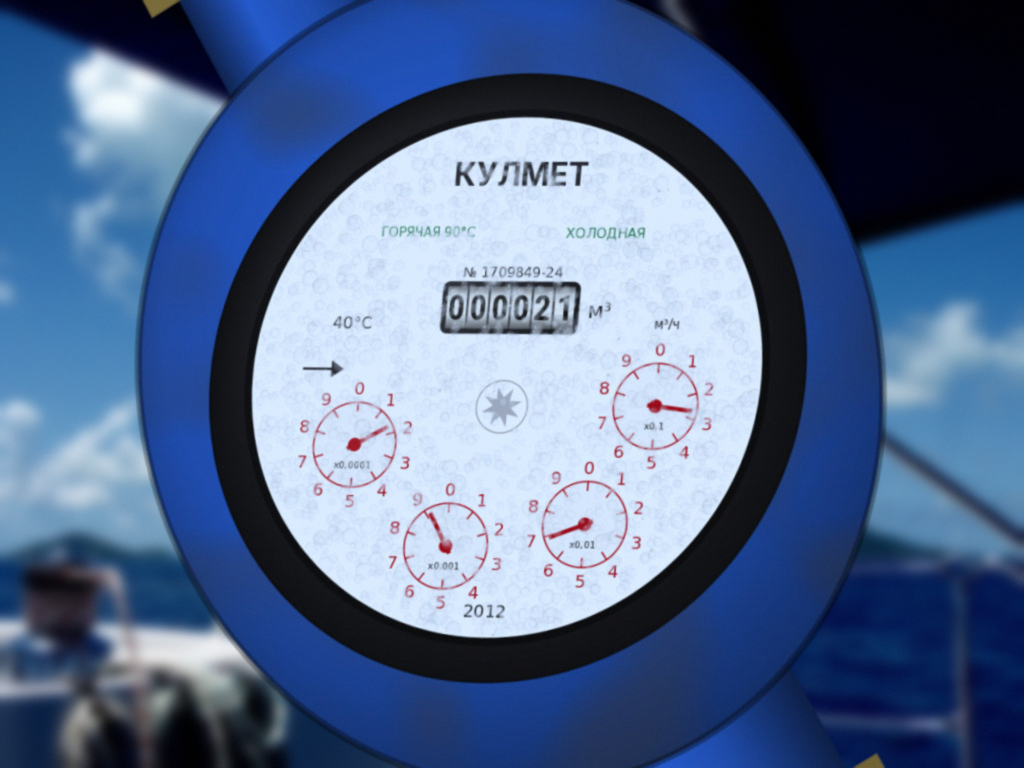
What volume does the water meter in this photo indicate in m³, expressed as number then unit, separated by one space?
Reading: 21.2691 m³
